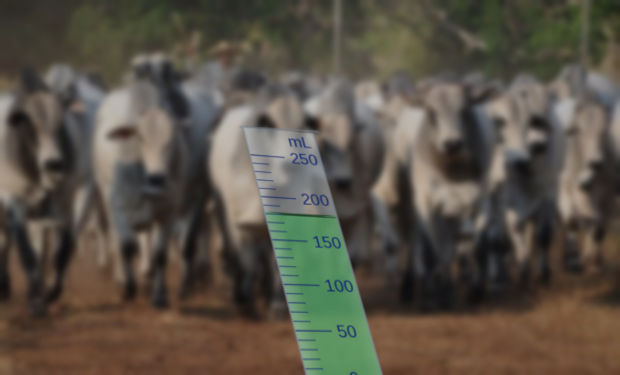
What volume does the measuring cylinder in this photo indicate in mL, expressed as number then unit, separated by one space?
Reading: 180 mL
